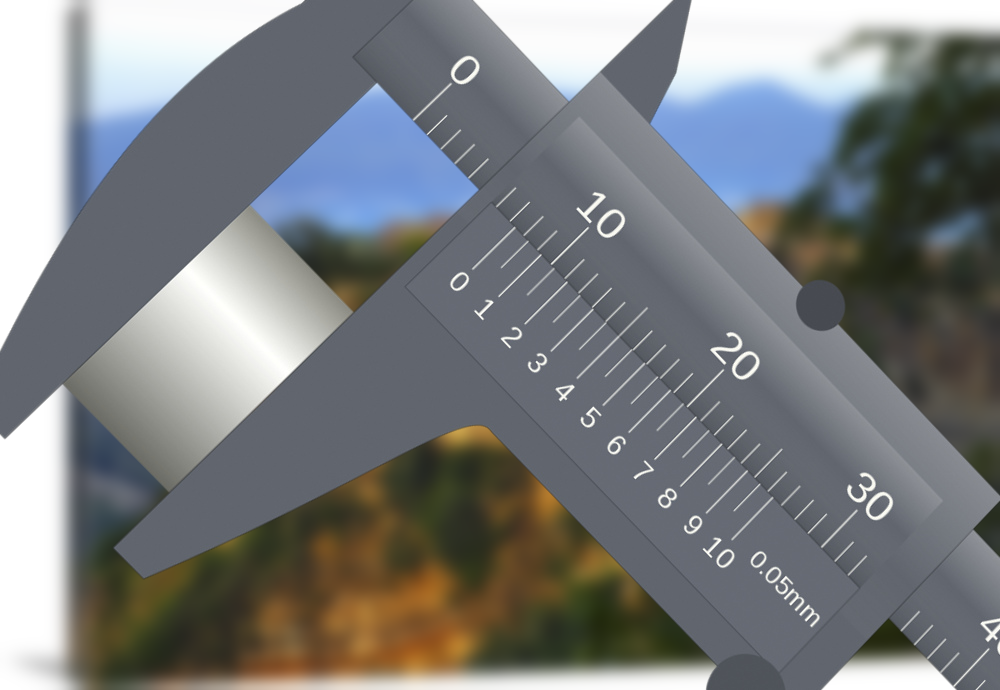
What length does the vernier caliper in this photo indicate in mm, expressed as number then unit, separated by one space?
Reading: 7.4 mm
